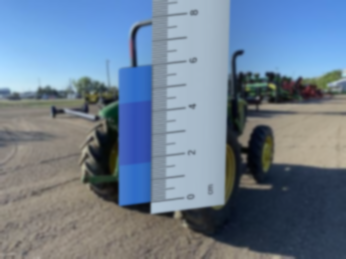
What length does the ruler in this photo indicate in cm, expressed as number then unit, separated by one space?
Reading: 6 cm
